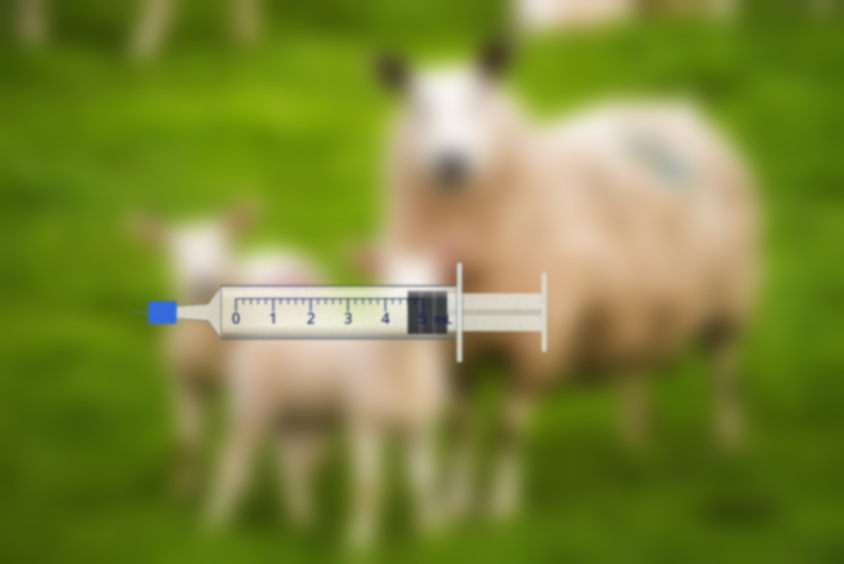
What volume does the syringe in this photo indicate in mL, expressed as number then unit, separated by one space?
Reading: 4.6 mL
